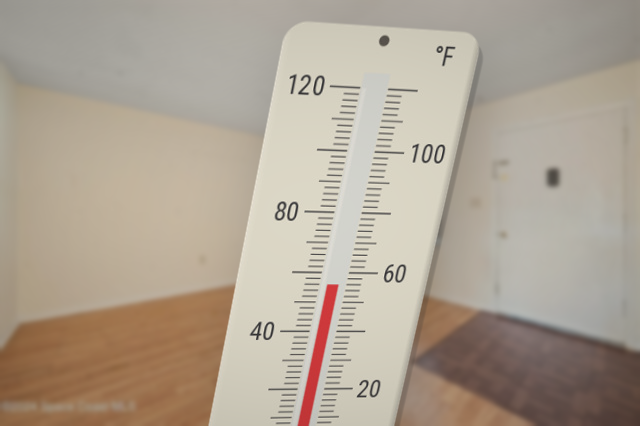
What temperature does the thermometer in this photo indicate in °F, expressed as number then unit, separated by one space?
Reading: 56 °F
